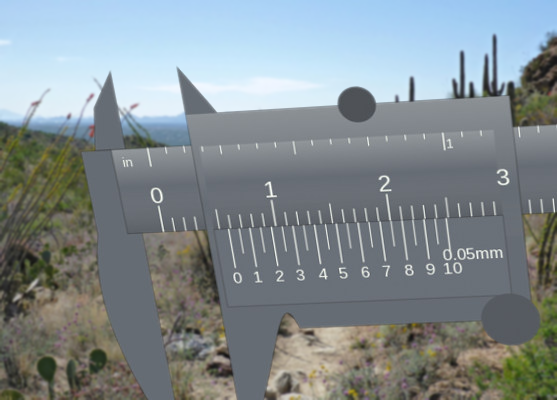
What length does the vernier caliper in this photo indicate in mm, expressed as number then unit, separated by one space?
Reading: 5.8 mm
